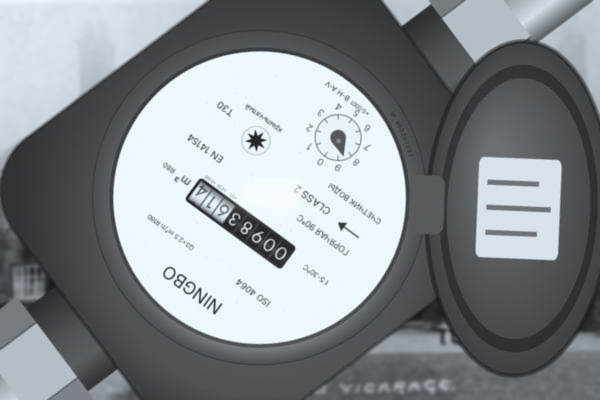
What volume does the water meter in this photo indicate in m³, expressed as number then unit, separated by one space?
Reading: 983.6138 m³
